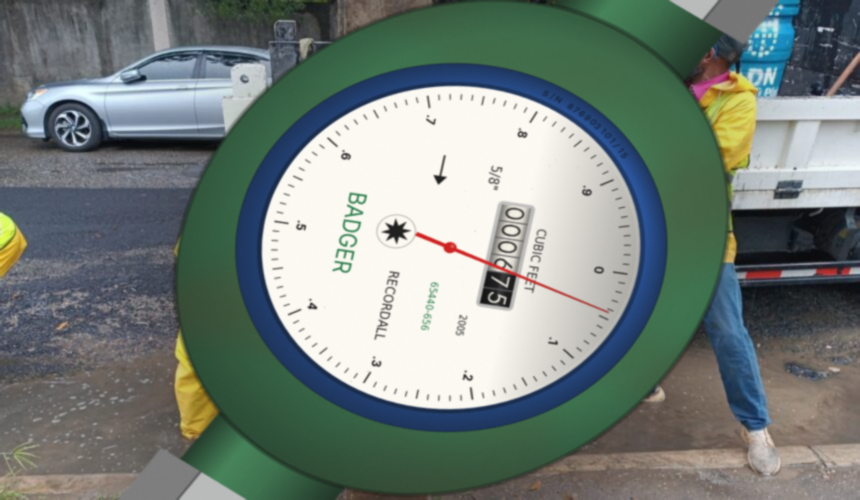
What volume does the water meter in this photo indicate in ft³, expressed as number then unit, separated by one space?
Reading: 675.04 ft³
